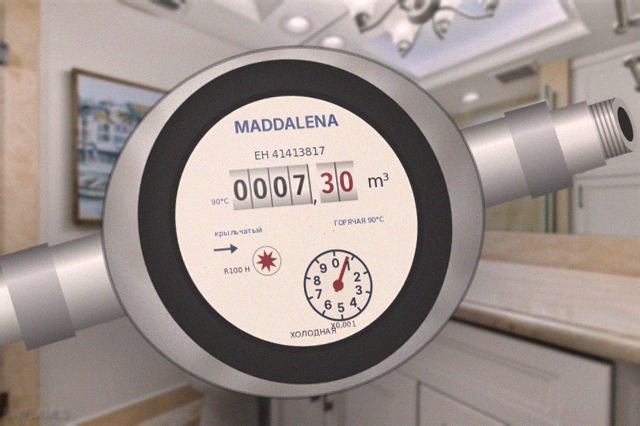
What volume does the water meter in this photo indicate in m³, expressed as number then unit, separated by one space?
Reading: 7.300 m³
